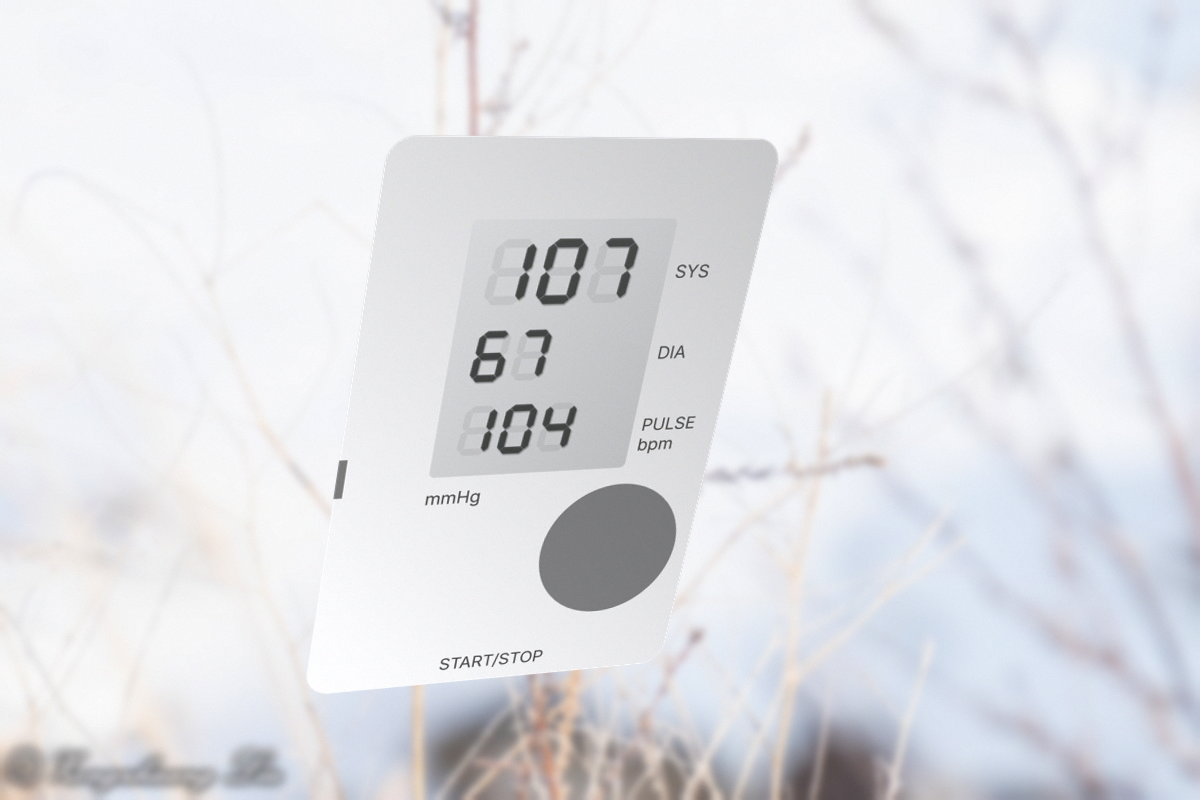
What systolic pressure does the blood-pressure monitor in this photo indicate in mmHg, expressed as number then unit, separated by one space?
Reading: 107 mmHg
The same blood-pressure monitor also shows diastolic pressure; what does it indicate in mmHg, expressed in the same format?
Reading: 67 mmHg
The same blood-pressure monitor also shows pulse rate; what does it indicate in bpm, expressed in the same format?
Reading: 104 bpm
